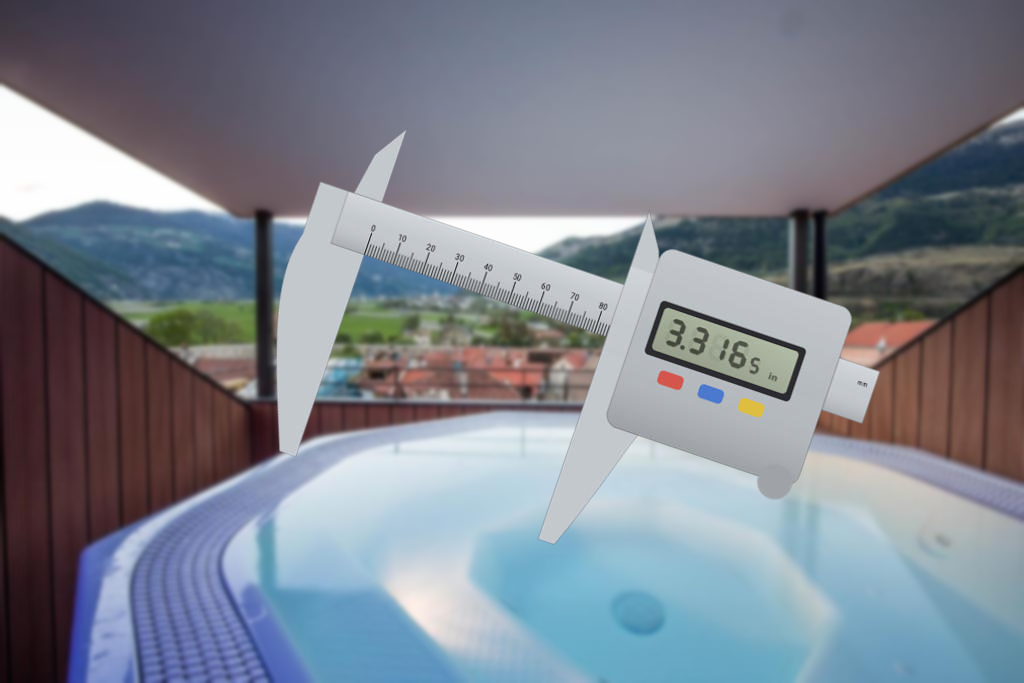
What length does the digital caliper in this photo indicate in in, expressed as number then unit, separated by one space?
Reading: 3.3165 in
